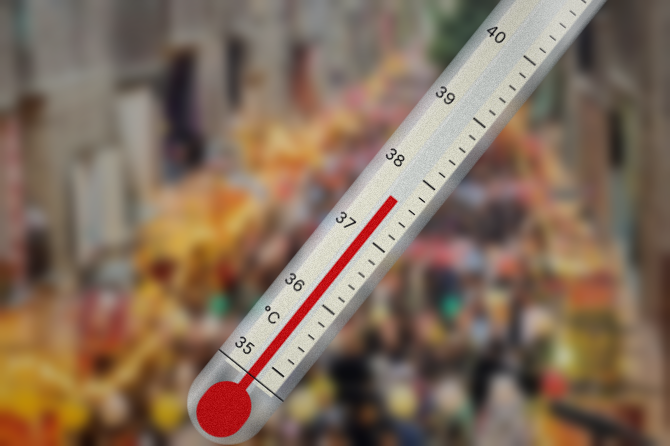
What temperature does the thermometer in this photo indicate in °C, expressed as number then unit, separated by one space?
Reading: 37.6 °C
